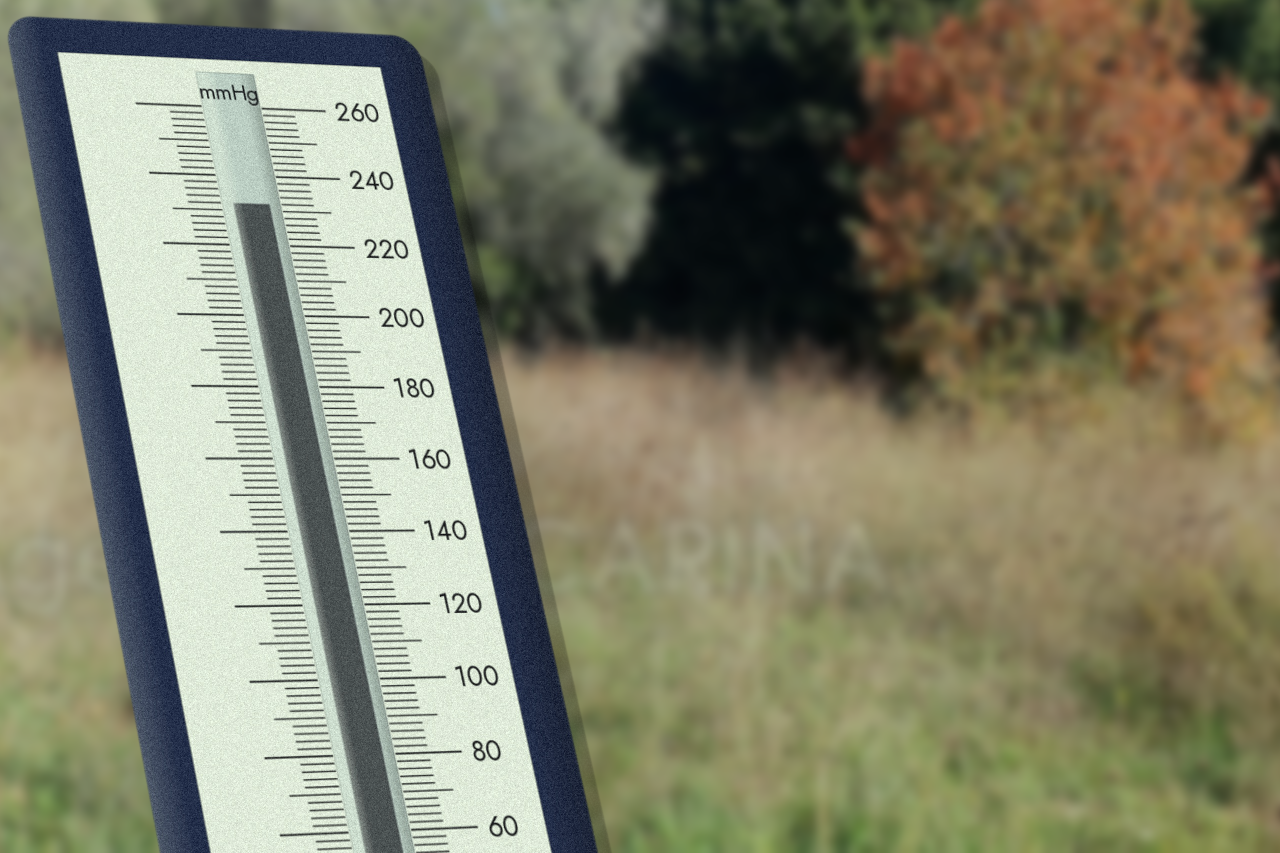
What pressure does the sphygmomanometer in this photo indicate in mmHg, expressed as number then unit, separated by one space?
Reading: 232 mmHg
